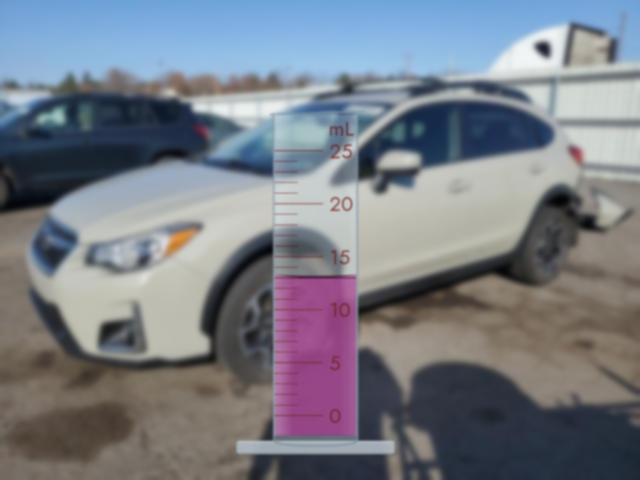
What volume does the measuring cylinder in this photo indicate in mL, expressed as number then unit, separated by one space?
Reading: 13 mL
